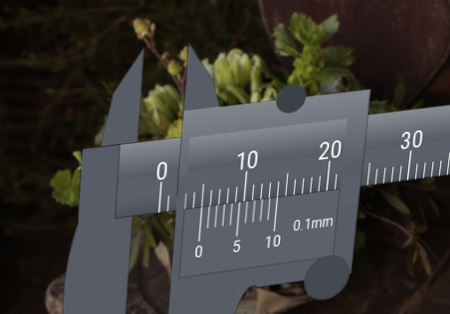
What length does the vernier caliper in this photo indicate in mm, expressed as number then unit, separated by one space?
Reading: 5.0 mm
